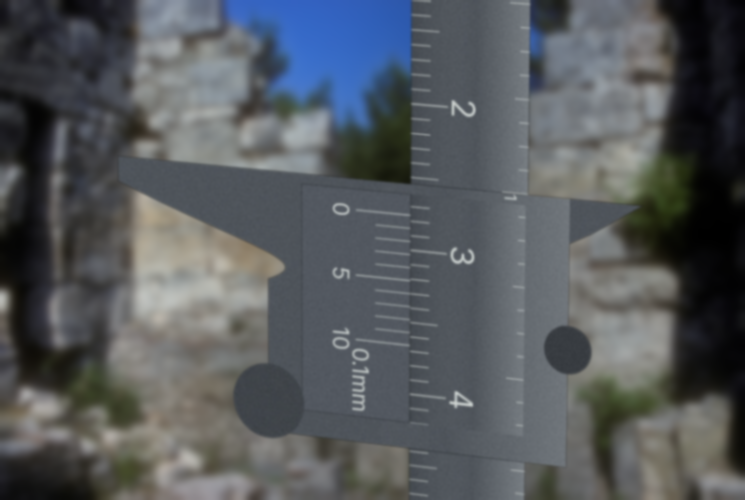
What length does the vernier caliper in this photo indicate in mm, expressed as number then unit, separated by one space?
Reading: 27.6 mm
